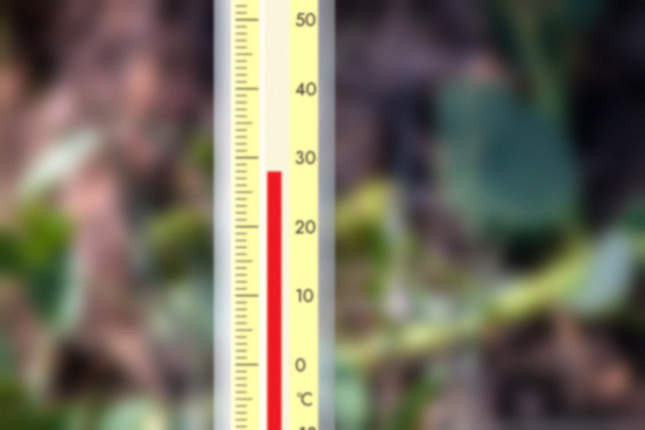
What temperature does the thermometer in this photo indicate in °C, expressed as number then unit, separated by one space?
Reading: 28 °C
